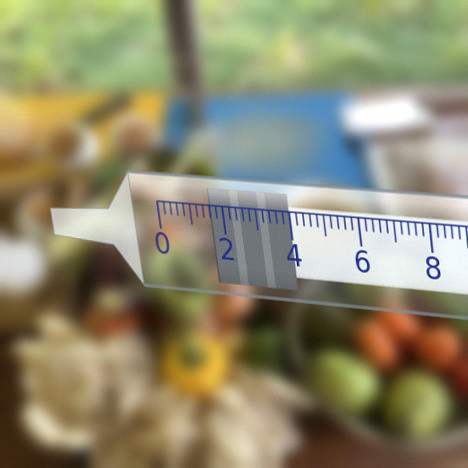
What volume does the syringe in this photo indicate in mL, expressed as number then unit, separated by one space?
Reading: 1.6 mL
